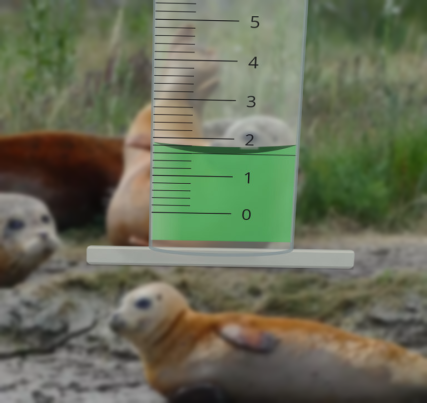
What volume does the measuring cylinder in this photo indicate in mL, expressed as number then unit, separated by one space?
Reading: 1.6 mL
